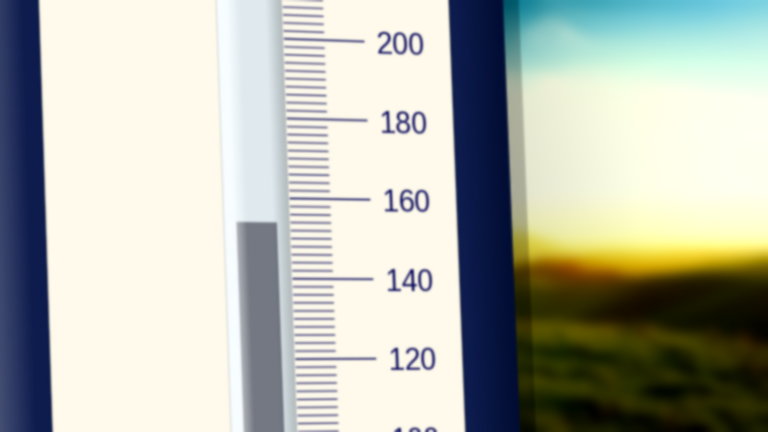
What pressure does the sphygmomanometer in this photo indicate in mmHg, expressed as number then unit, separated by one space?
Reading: 154 mmHg
